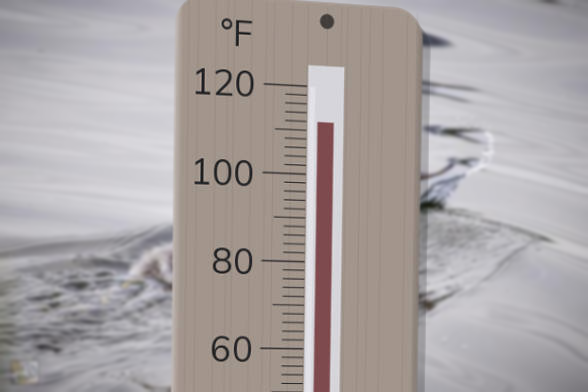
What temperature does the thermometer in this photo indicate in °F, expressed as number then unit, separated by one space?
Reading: 112 °F
